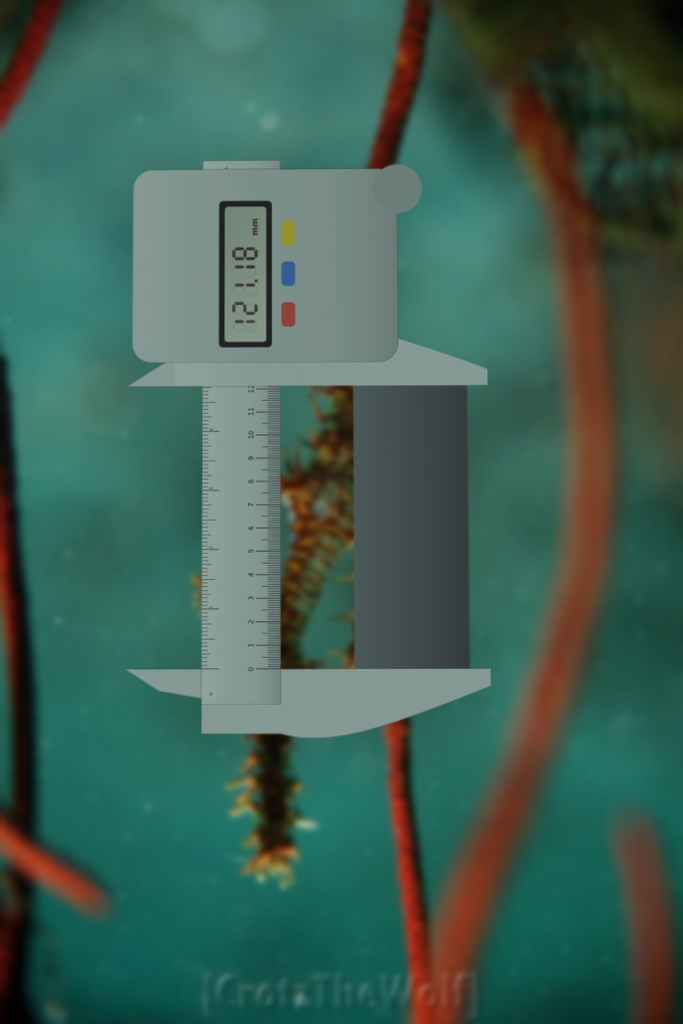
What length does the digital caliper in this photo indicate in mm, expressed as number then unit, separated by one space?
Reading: 121.18 mm
